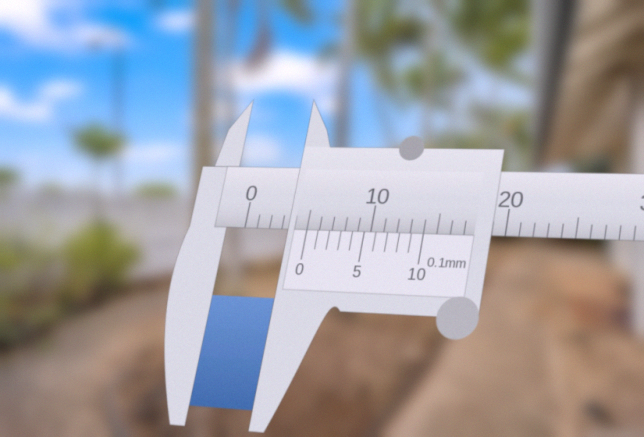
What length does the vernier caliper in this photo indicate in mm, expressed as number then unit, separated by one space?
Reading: 5.0 mm
